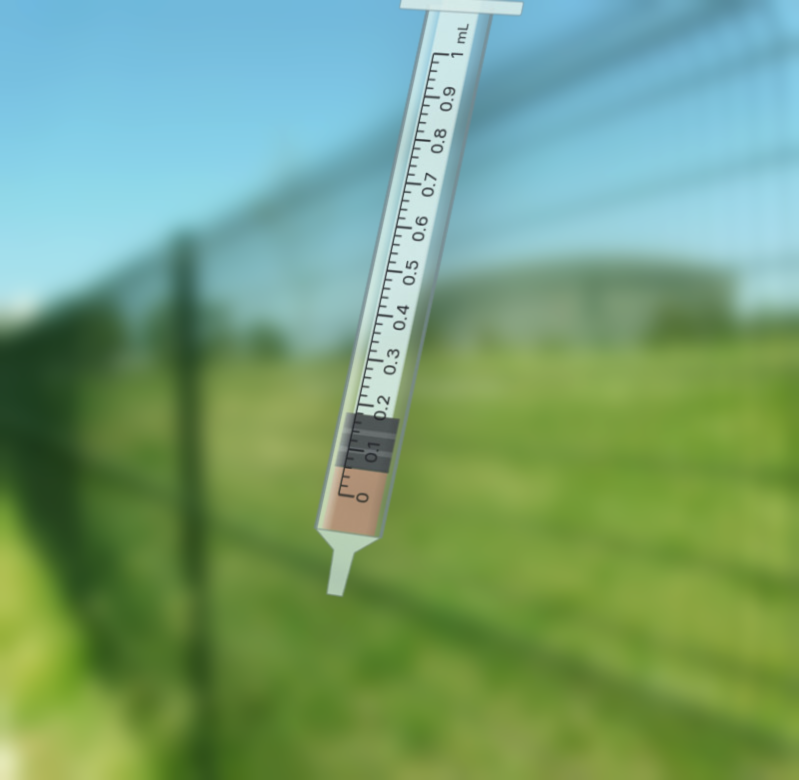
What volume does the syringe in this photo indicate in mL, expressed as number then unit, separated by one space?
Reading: 0.06 mL
